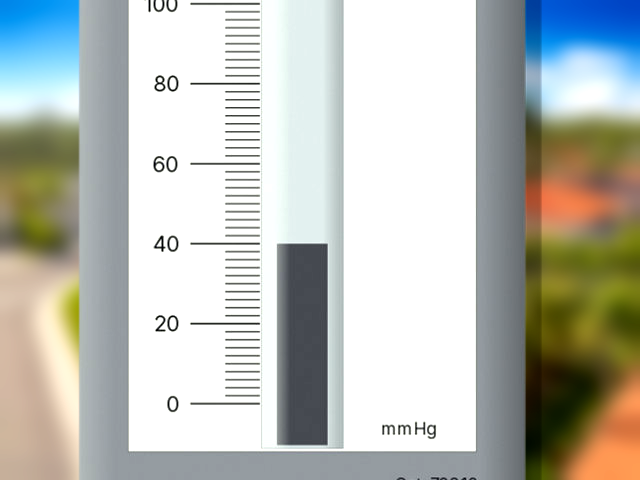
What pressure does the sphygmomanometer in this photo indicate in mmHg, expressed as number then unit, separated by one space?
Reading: 40 mmHg
